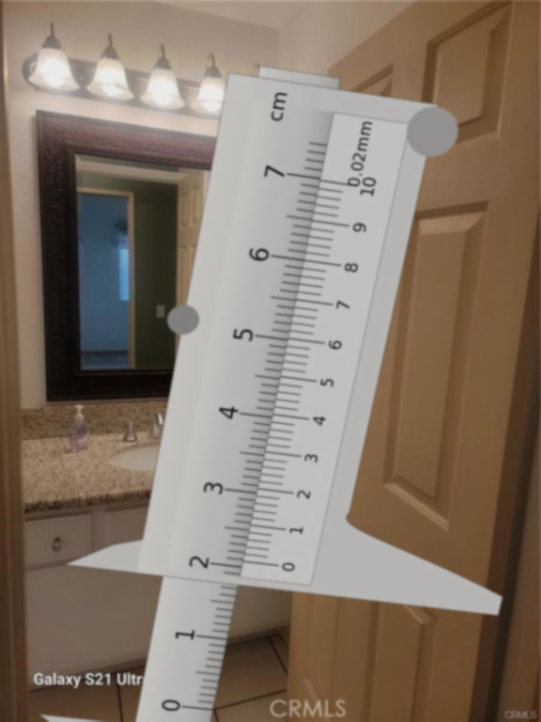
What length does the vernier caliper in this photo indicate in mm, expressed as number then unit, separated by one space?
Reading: 20.8 mm
